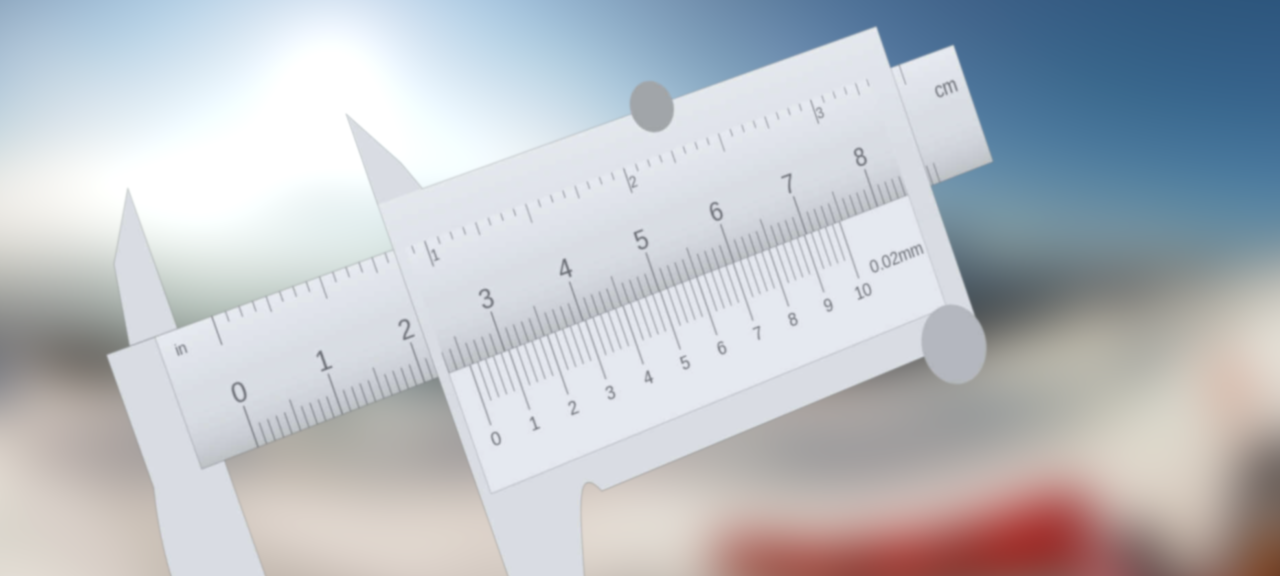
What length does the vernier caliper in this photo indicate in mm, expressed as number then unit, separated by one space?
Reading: 25.6 mm
